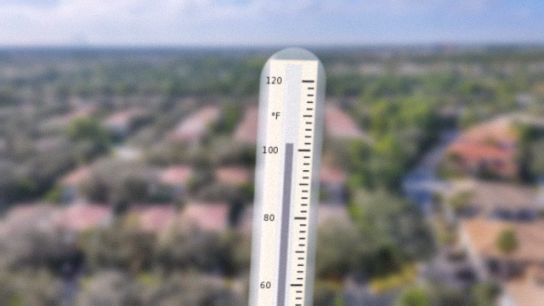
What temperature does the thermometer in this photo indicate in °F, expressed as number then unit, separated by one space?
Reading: 102 °F
